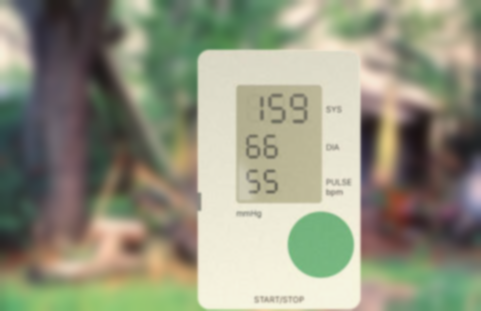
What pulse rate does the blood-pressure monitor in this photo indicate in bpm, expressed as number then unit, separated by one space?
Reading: 55 bpm
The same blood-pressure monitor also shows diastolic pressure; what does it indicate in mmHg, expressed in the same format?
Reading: 66 mmHg
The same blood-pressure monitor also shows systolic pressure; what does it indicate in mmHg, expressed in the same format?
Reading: 159 mmHg
